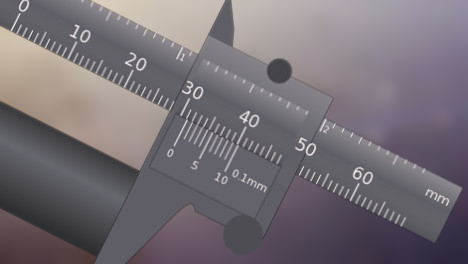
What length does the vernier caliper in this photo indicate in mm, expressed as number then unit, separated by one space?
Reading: 31.2 mm
